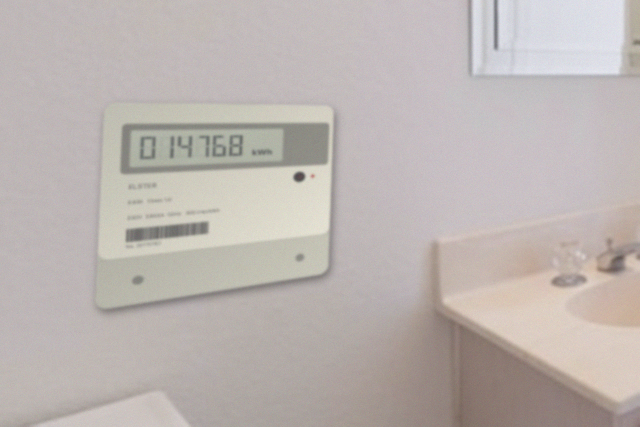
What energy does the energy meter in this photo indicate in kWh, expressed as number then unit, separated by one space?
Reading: 14768 kWh
